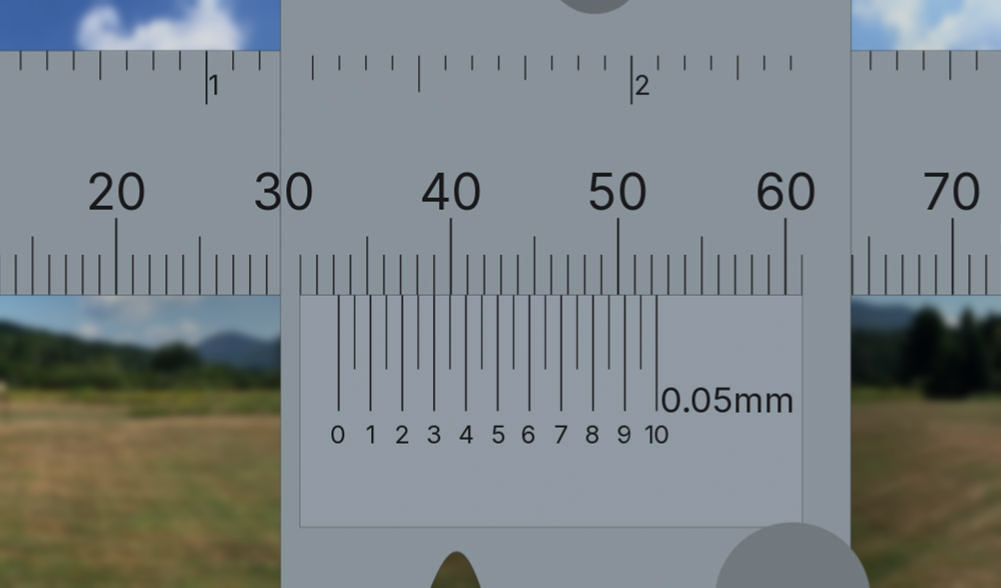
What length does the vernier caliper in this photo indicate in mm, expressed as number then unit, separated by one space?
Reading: 33.3 mm
